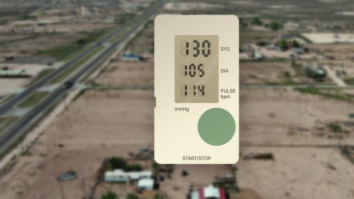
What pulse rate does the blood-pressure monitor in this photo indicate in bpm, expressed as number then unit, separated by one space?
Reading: 114 bpm
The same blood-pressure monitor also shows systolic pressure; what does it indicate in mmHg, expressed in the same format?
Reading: 130 mmHg
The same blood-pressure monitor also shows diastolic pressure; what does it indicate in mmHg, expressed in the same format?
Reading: 105 mmHg
